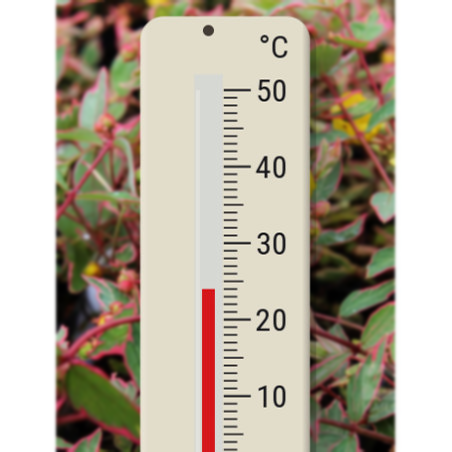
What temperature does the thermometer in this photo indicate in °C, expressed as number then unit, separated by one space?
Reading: 24 °C
